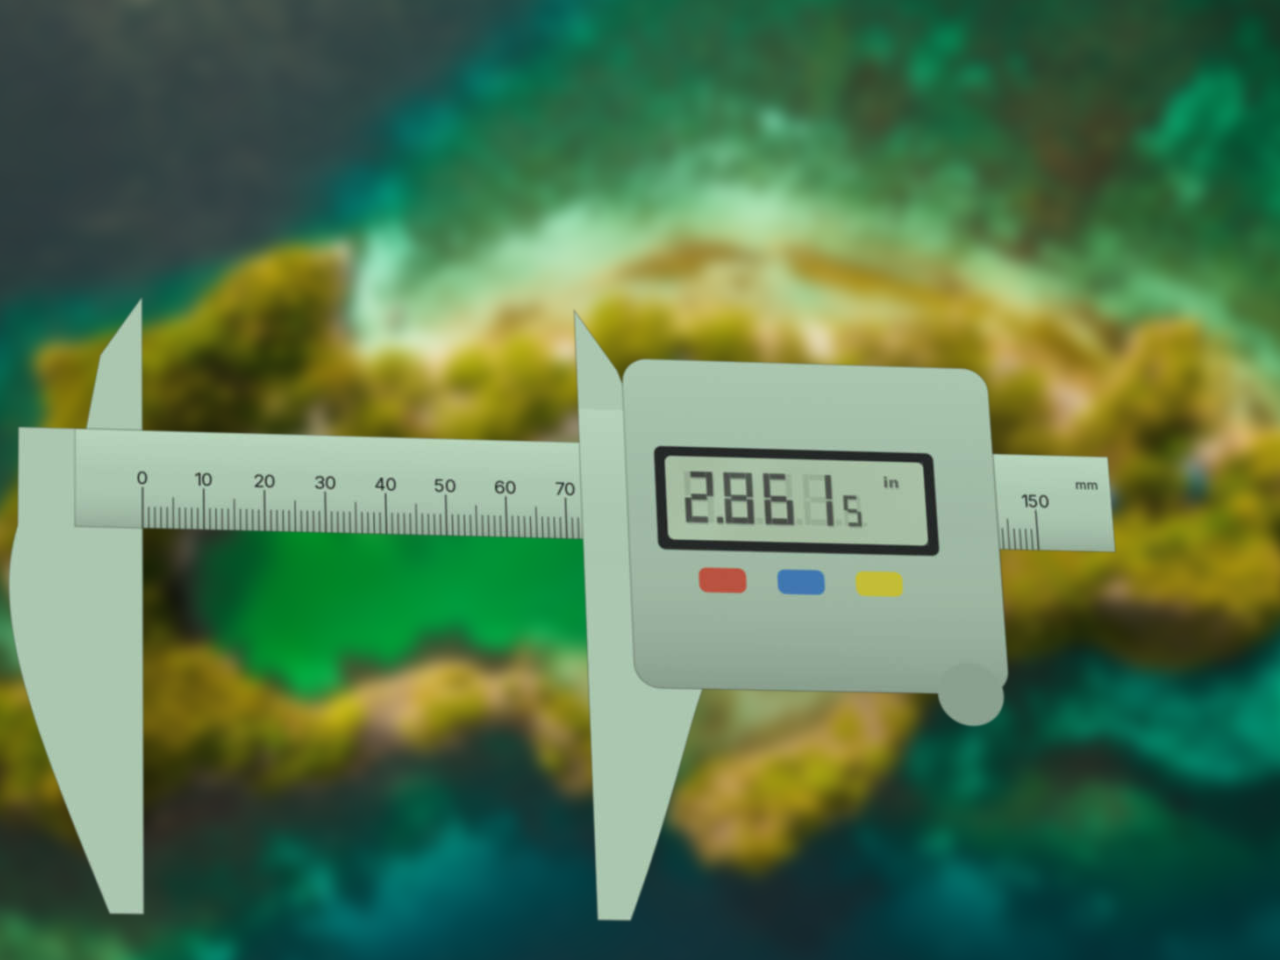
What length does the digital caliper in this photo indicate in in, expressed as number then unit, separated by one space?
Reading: 2.8615 in
